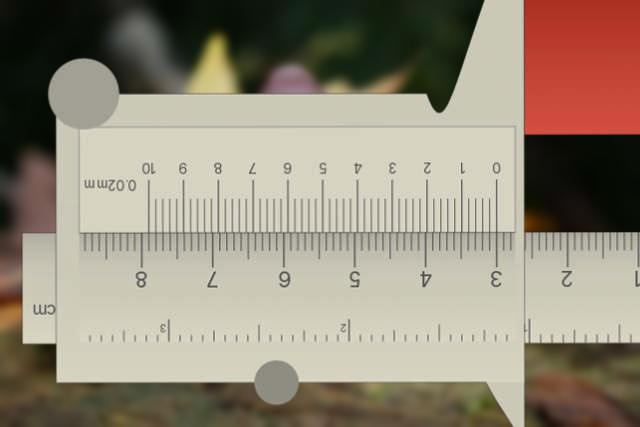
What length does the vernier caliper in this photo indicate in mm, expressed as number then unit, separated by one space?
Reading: 30.0 mm
